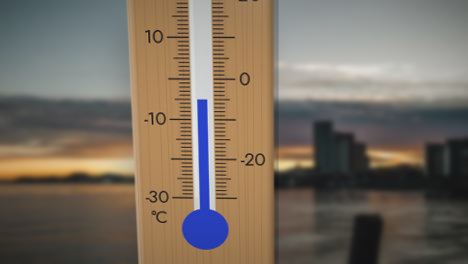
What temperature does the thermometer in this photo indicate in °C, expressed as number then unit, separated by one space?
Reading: -5 °C
